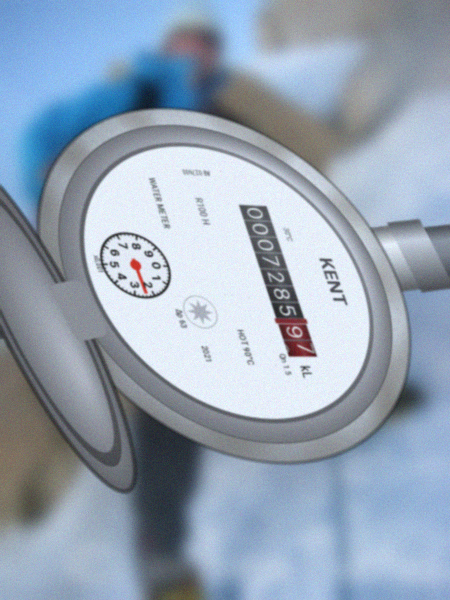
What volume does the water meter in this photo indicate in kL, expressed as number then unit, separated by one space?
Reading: 7285.972 kL
